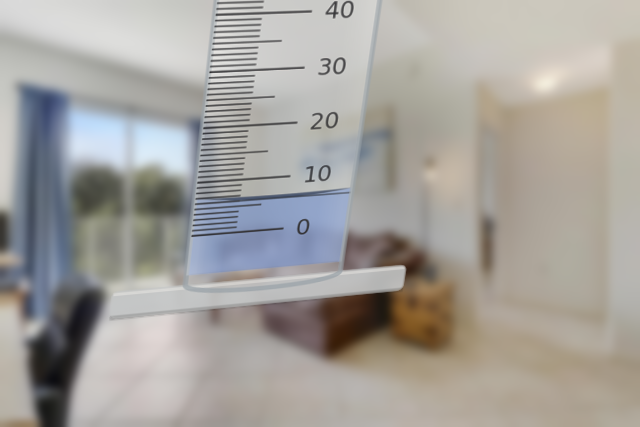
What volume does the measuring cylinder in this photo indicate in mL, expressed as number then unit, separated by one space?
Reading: 6 mL
